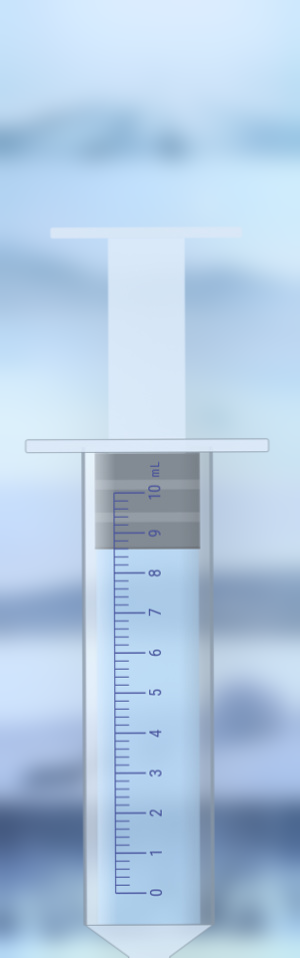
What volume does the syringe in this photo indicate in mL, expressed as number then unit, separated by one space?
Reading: 8.6 mL
